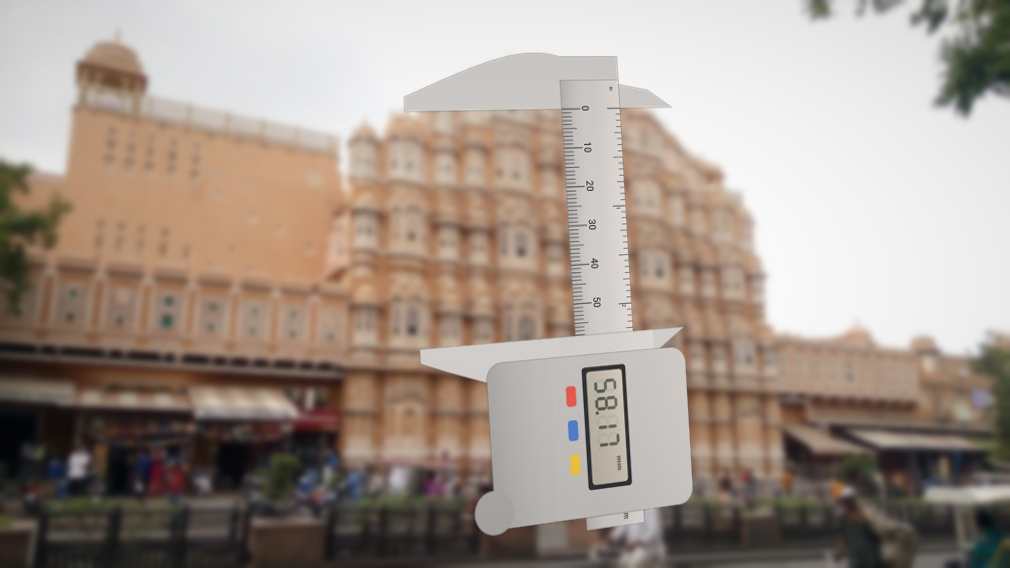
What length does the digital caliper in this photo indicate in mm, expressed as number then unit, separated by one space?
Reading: 58.17 mm
